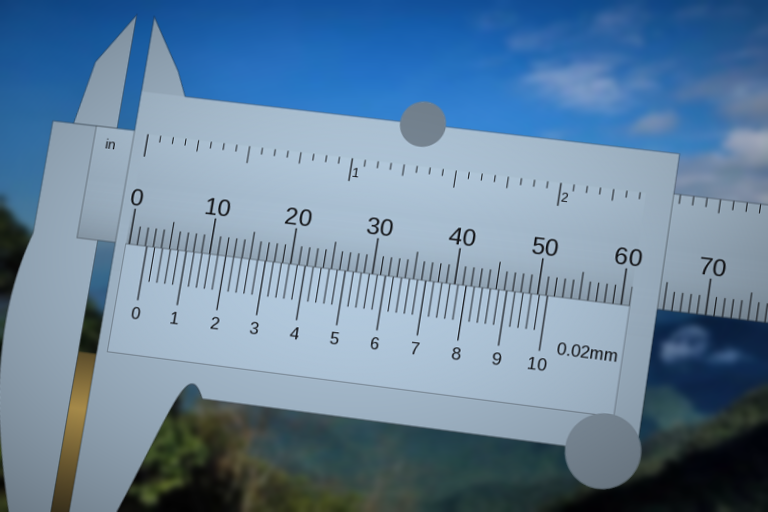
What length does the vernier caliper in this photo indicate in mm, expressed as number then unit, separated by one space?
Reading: 2.2 mm
